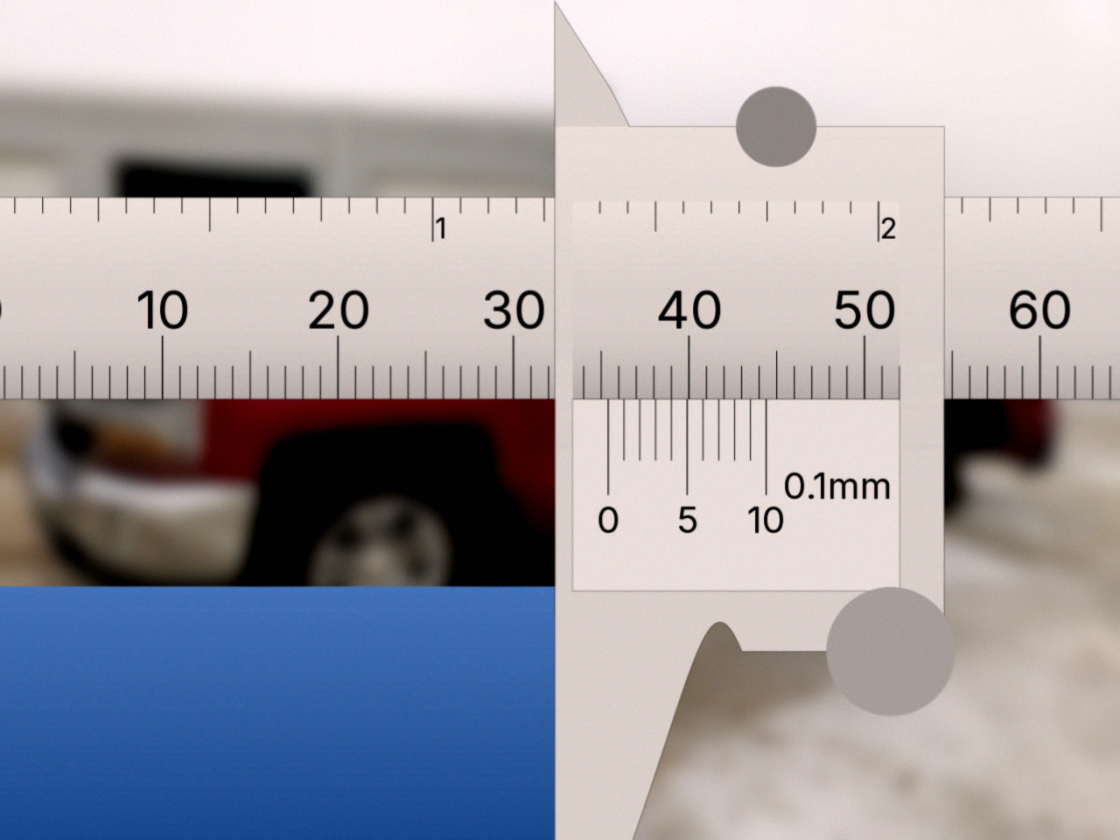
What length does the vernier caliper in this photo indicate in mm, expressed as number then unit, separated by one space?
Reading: 35.4 mm
